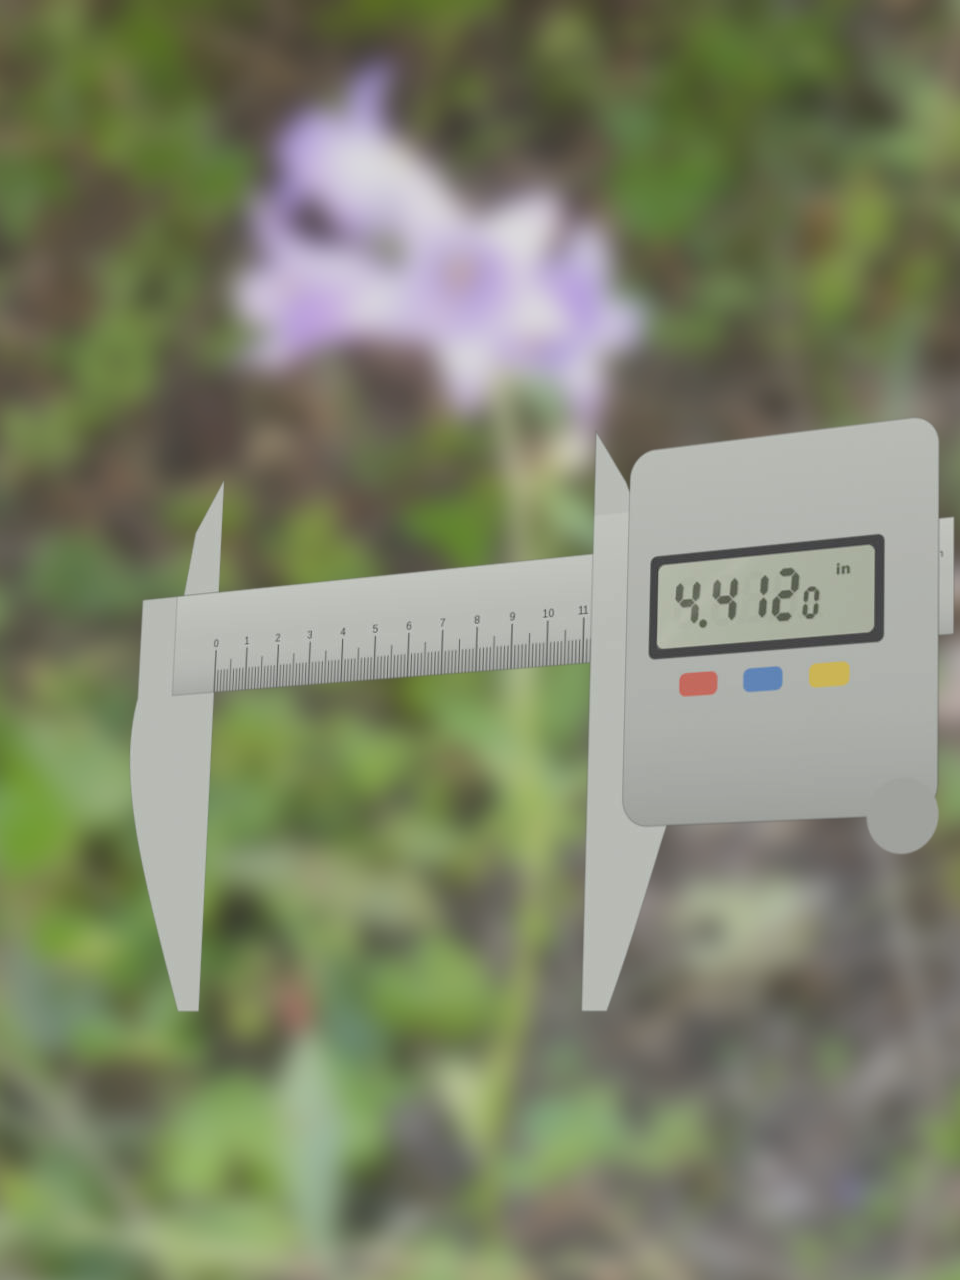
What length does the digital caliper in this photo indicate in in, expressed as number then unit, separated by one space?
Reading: 4.4120 in
